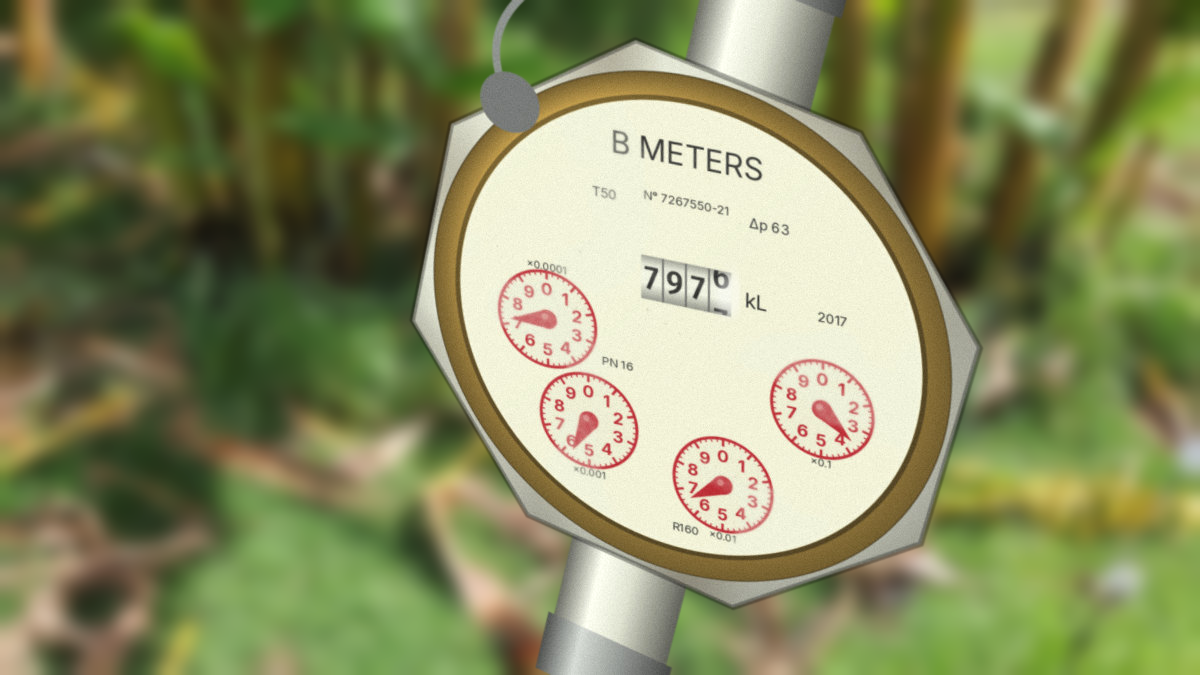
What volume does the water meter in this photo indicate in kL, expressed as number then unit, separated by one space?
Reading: 7976.3657 kL
